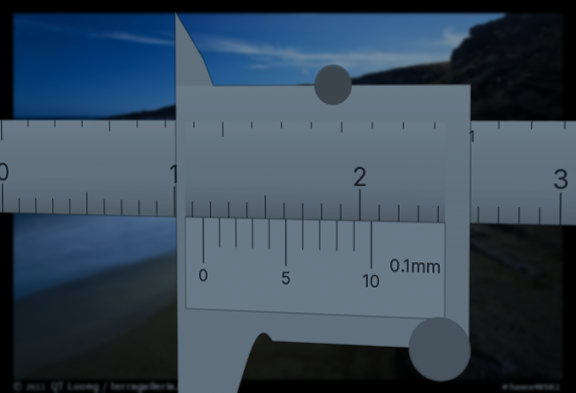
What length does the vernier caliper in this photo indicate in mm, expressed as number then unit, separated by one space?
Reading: 11.6 mm
